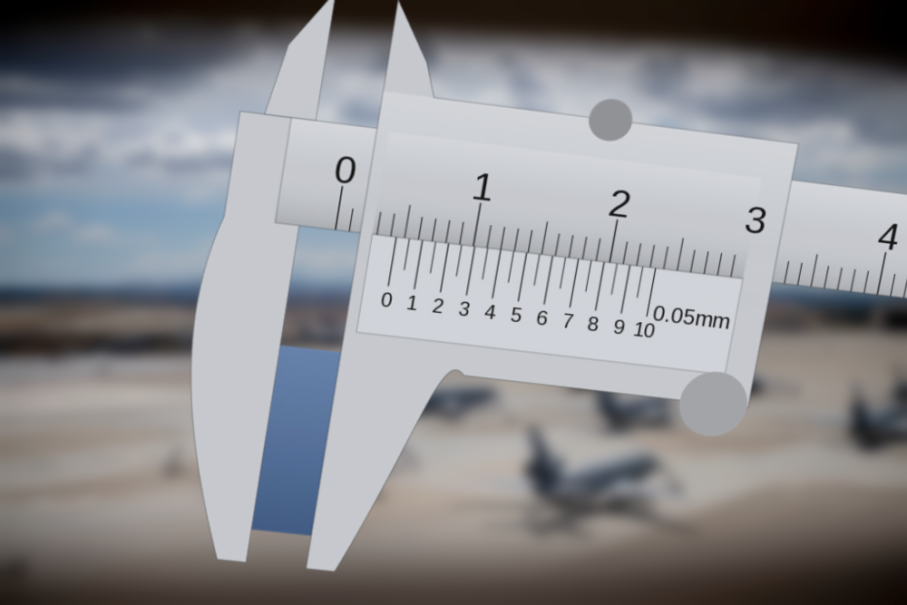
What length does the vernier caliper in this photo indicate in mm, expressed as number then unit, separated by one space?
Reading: 4.4 mm
